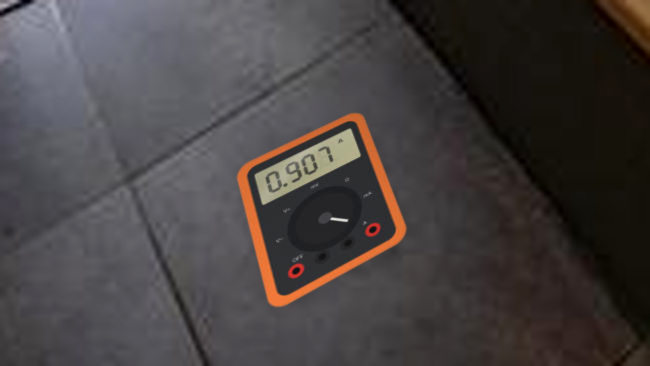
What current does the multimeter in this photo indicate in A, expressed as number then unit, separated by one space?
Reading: 0.907 A
